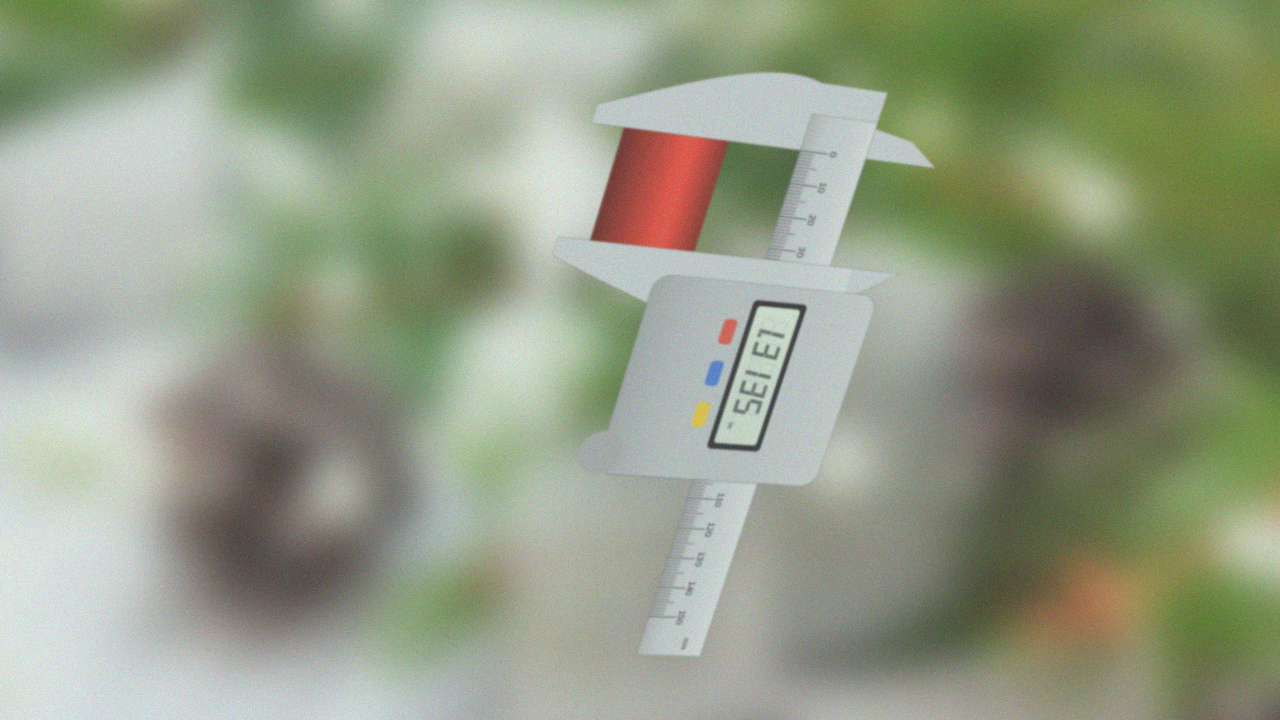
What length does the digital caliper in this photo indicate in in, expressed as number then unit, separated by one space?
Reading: 1.3135 in
